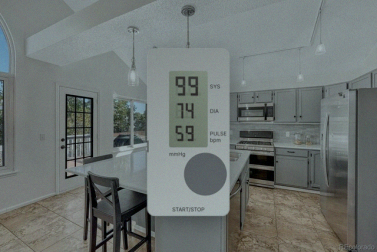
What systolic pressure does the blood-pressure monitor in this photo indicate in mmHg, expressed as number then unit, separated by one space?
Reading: 99 mmHg
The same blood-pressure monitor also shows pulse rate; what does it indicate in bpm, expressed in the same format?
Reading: 59 bpm
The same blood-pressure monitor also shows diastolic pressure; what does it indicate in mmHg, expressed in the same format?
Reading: 74 mmHg
